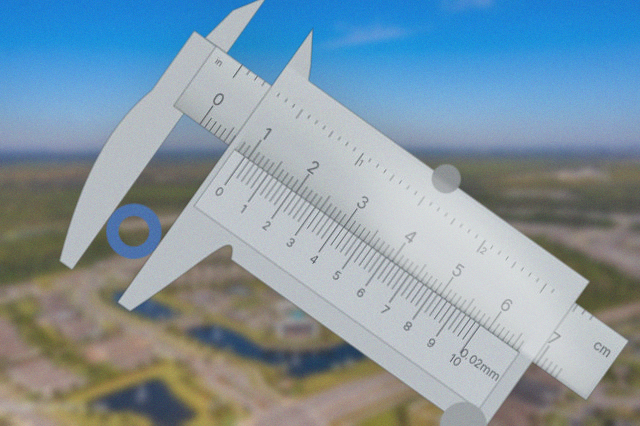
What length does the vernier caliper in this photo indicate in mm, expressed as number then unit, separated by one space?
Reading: 9.4 mm
